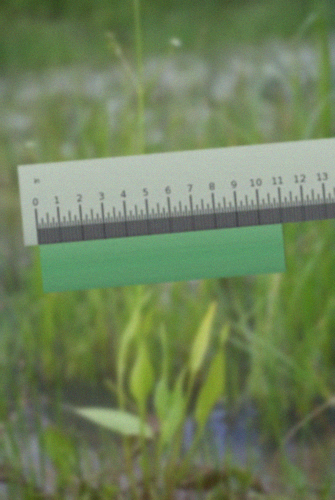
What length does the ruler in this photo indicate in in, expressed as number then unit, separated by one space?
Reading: 11 in
